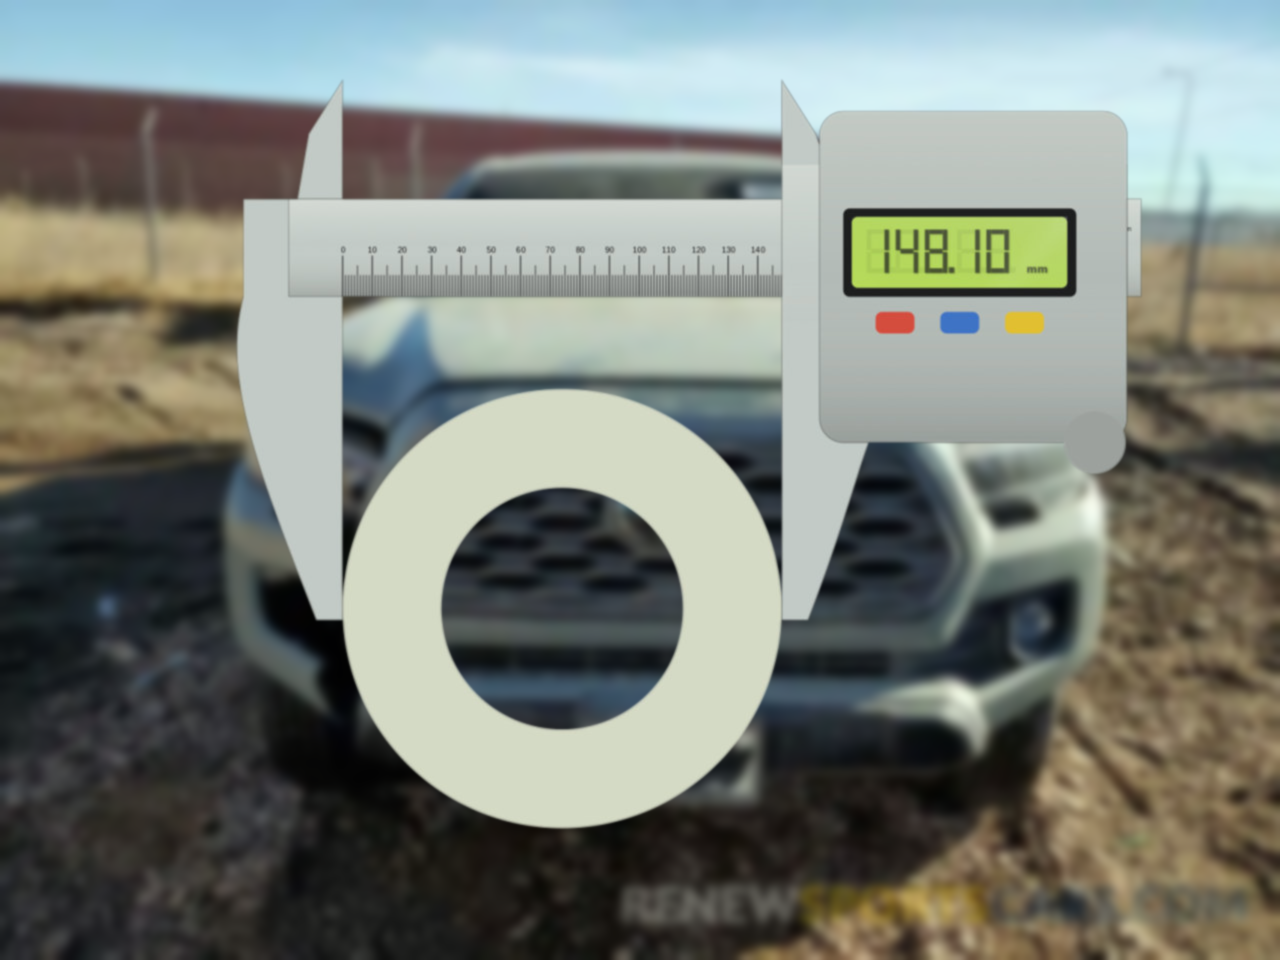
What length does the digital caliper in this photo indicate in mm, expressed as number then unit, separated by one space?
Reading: 148.10 mm
